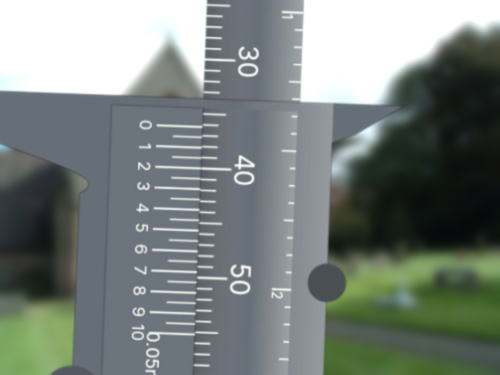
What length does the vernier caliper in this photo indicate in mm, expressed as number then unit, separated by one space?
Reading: 36.2 mm
